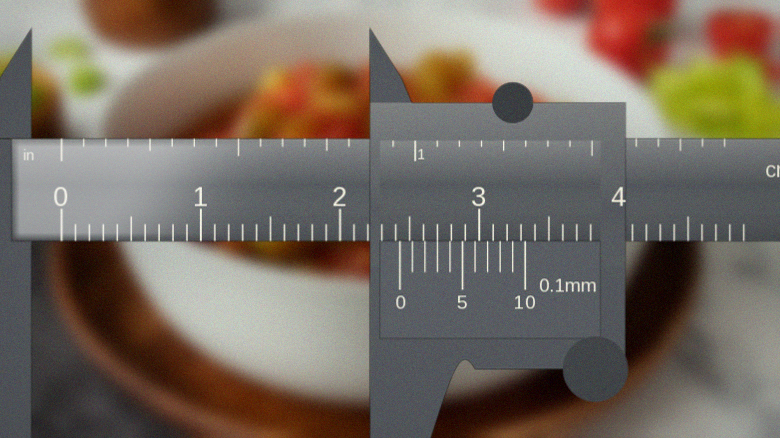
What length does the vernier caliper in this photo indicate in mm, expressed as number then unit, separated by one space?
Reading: 24.3 mm
